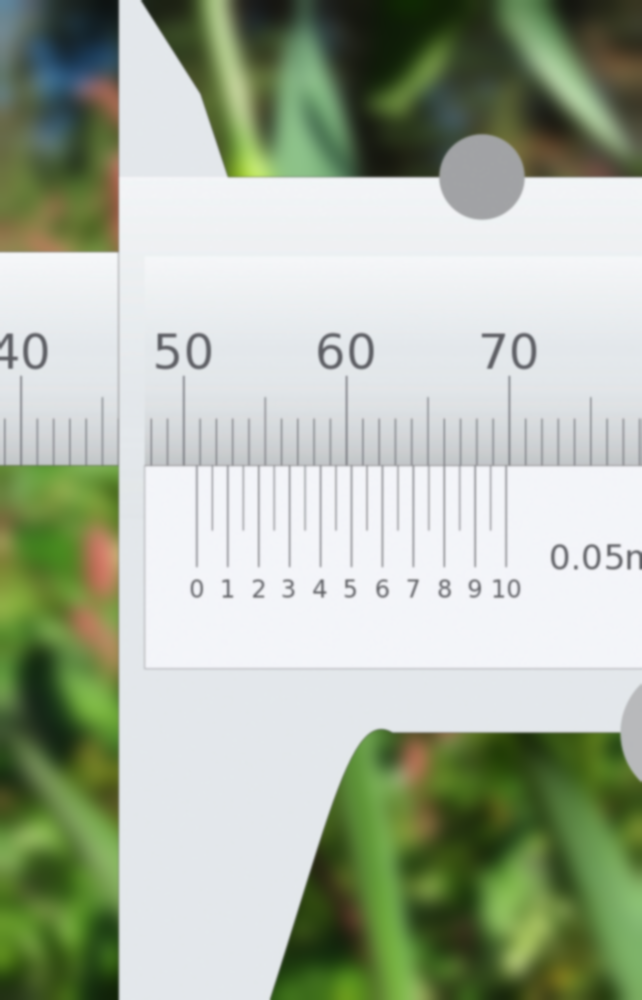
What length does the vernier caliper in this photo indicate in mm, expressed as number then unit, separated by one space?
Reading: 50.8 mm
